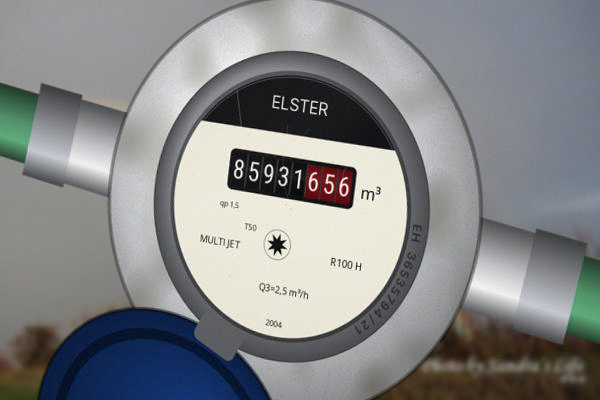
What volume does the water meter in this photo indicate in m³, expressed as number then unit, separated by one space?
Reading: 85931.656 m³
